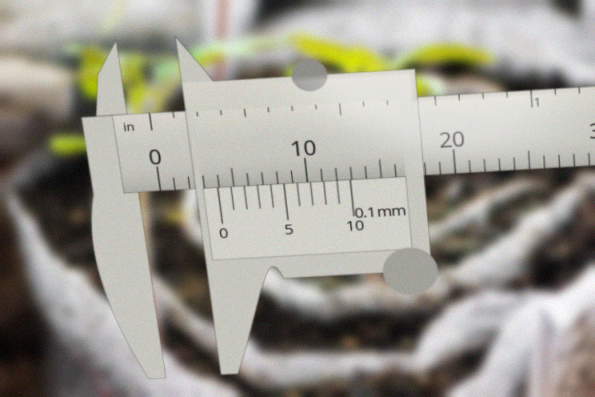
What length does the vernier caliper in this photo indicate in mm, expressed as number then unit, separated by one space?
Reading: 3.9 mm
